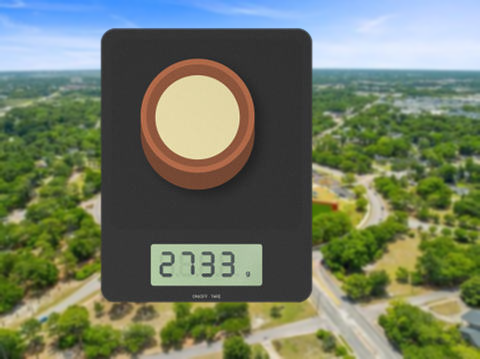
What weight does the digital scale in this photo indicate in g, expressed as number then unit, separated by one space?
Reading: 2733 g
